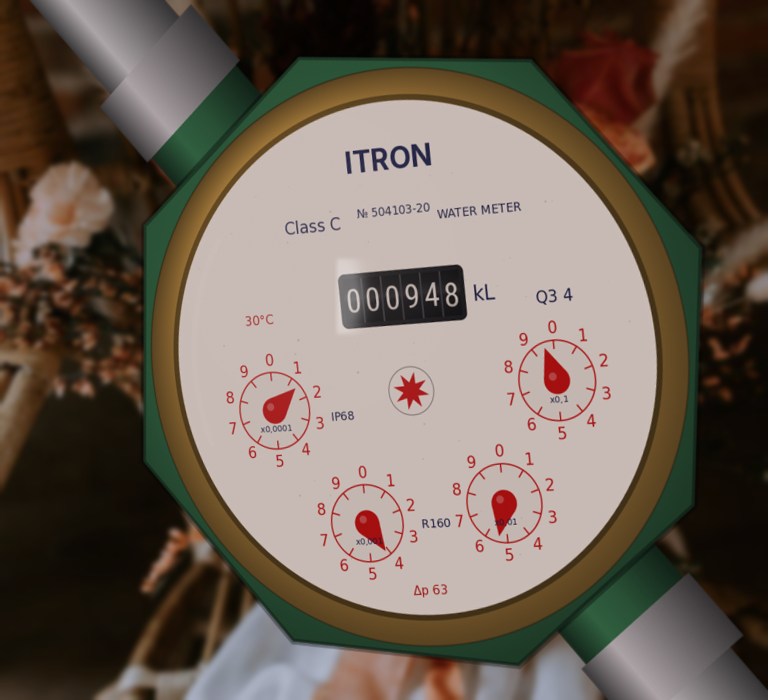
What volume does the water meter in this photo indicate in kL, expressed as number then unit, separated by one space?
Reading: 947.9541 kL
